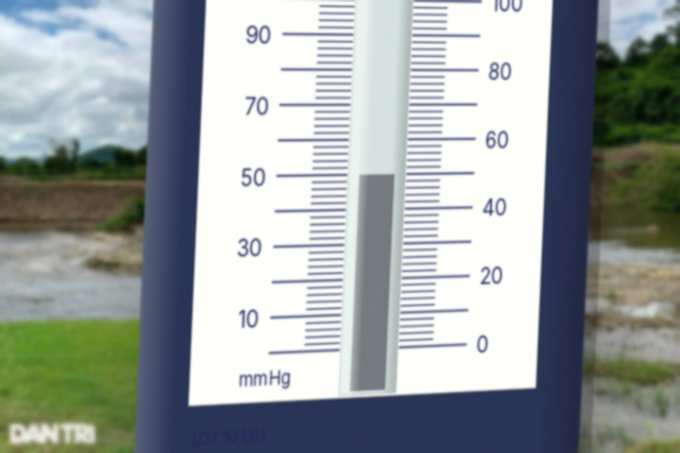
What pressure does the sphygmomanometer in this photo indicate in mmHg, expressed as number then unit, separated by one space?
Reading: 50 mmHg
